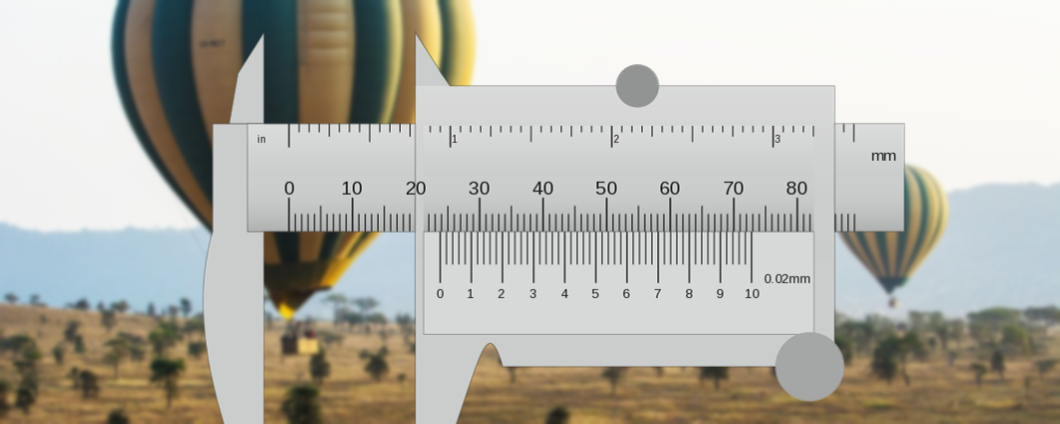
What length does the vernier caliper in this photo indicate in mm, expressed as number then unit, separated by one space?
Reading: 23.8 mm
